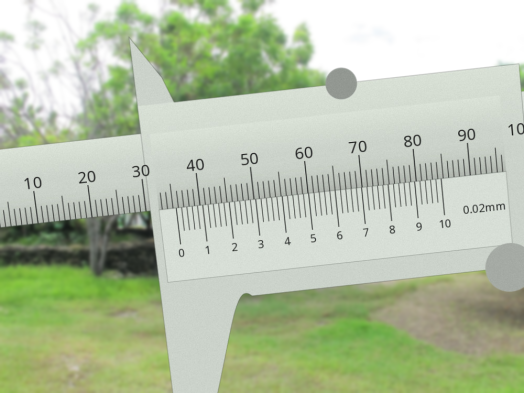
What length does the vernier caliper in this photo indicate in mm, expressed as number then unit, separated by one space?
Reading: 35.6 mm
